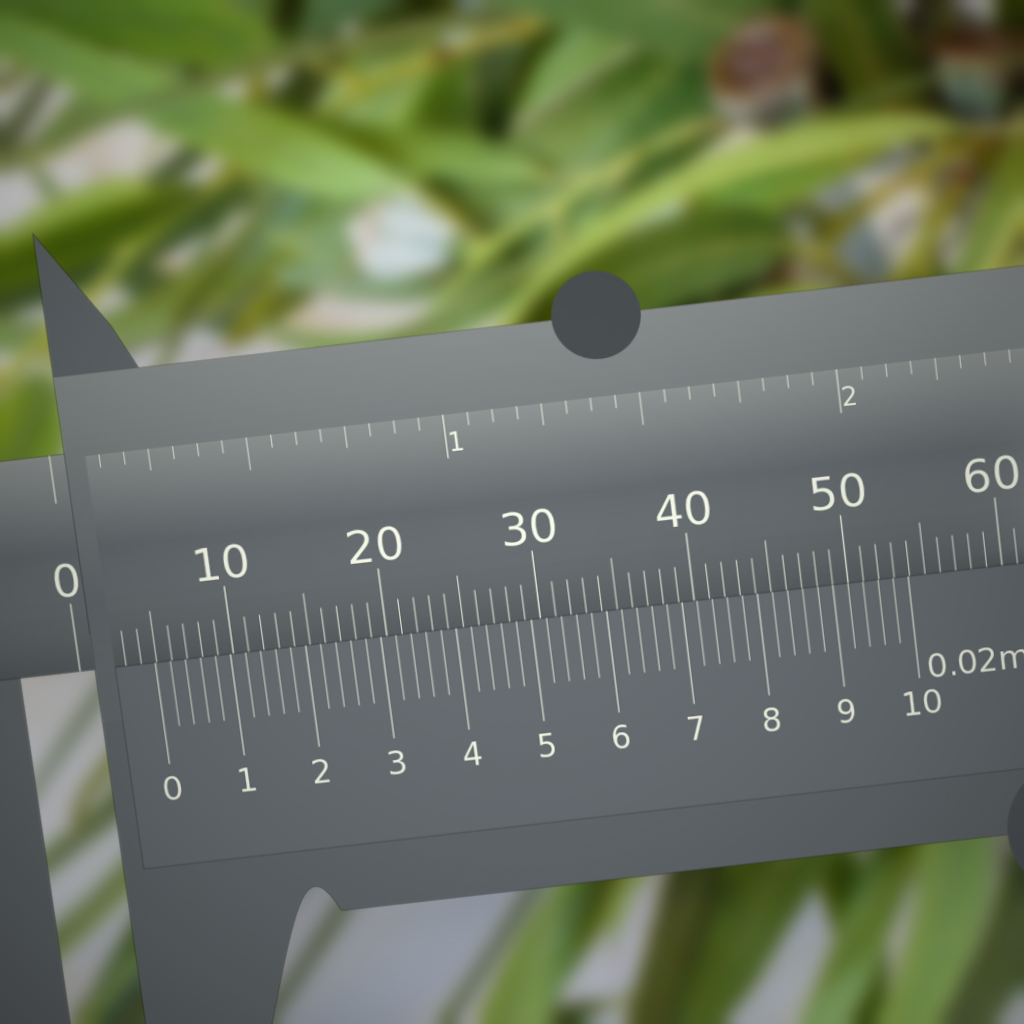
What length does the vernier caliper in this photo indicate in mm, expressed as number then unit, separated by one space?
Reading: 4.9 mm
